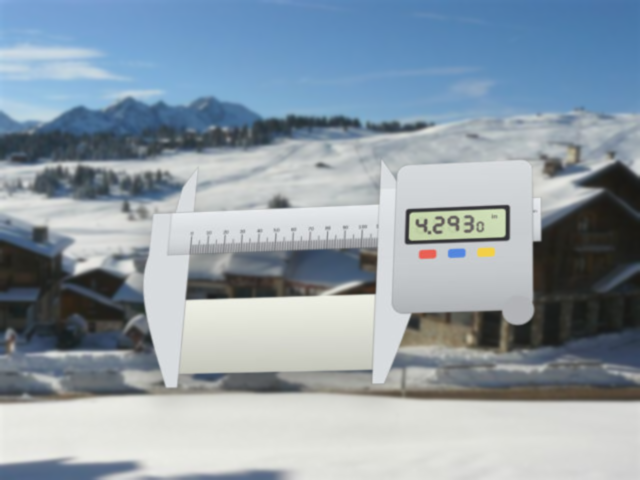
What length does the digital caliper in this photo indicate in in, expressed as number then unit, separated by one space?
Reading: 4.2930 in
